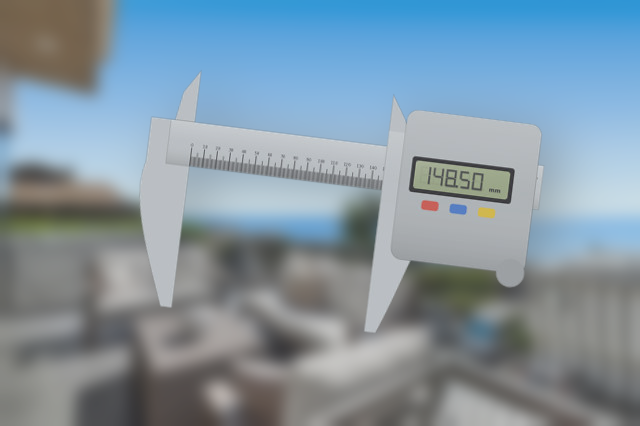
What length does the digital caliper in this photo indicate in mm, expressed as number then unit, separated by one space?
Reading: 148.50 mm
